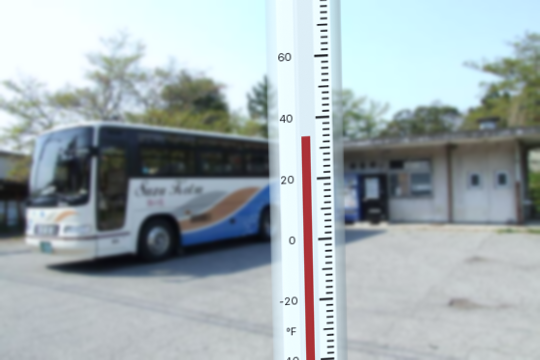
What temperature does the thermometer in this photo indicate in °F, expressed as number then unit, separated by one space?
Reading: 34 °F
